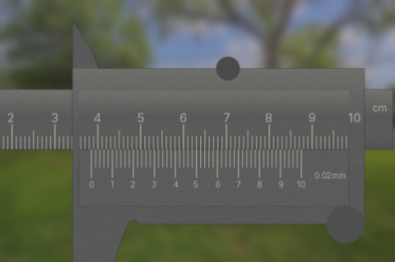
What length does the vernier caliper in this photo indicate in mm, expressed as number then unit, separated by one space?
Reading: 38.5 mm
